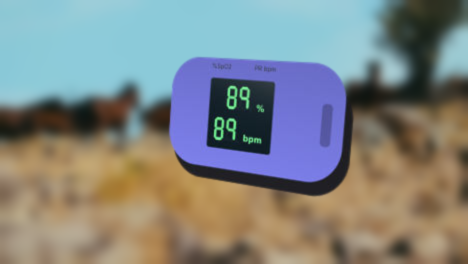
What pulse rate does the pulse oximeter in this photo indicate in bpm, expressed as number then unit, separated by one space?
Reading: 89 bpm
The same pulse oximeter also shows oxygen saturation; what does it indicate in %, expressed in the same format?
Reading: 89 %
